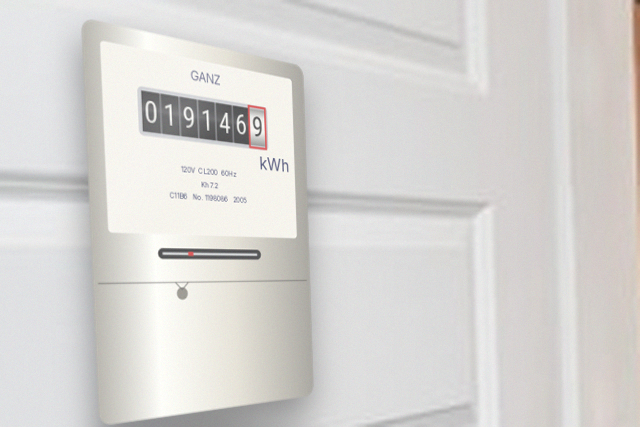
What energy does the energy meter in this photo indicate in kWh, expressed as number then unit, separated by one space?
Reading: 19146.9 kWh
